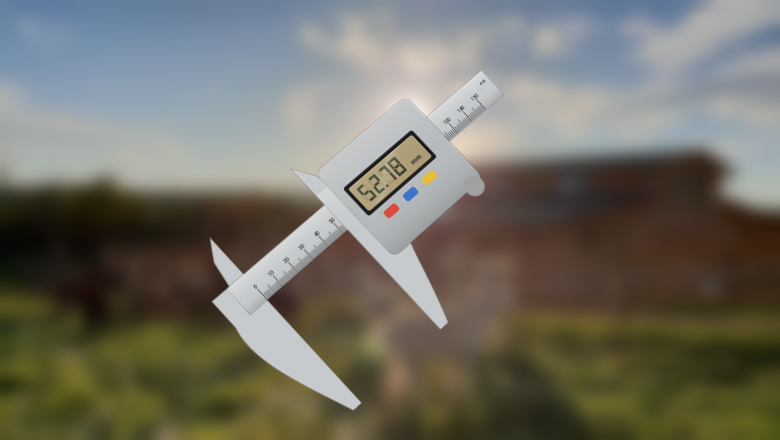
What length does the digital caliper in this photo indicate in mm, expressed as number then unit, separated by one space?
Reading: 52.78 mm
